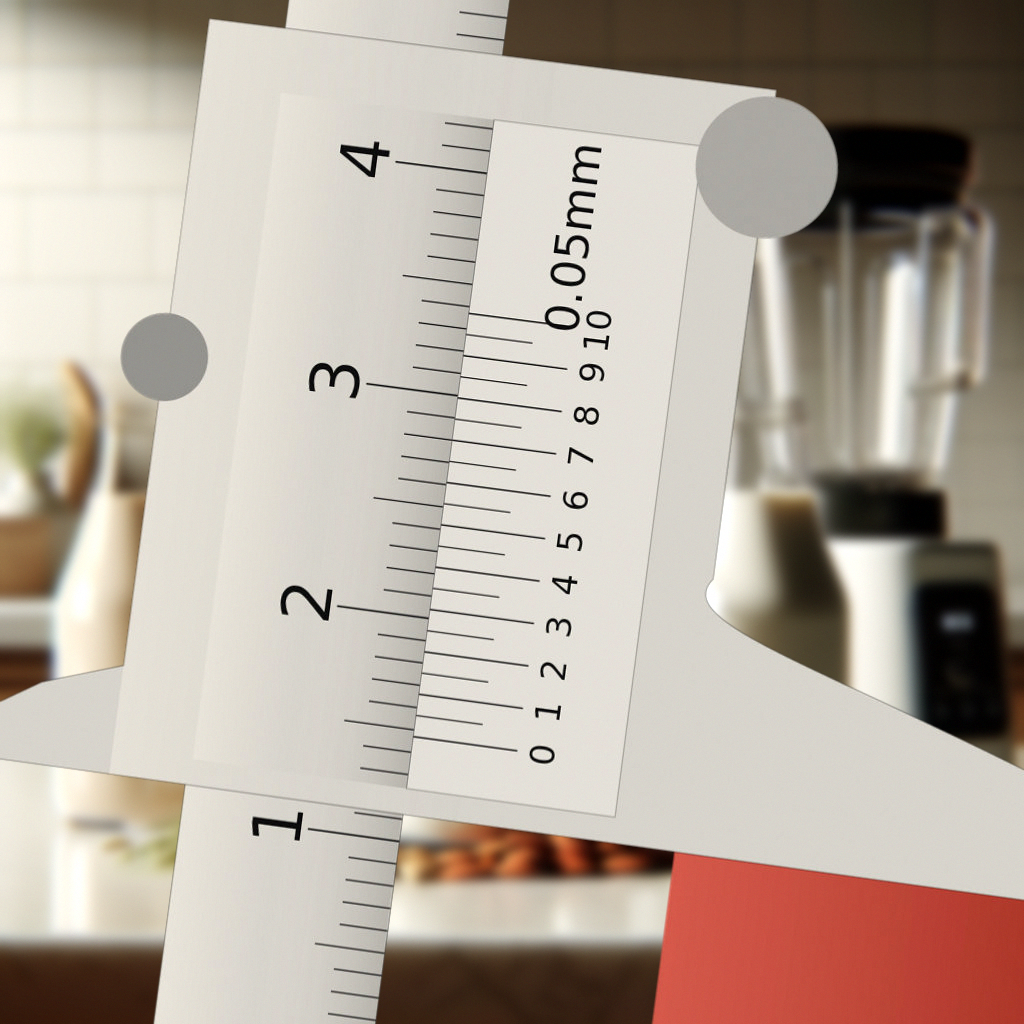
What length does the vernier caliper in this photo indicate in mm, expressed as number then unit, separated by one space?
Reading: 14.70 mm
